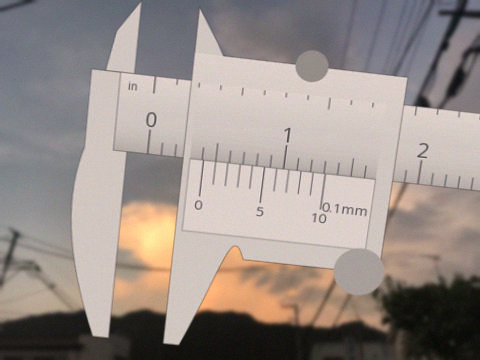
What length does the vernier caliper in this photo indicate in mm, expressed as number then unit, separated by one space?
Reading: 4.1 mm
